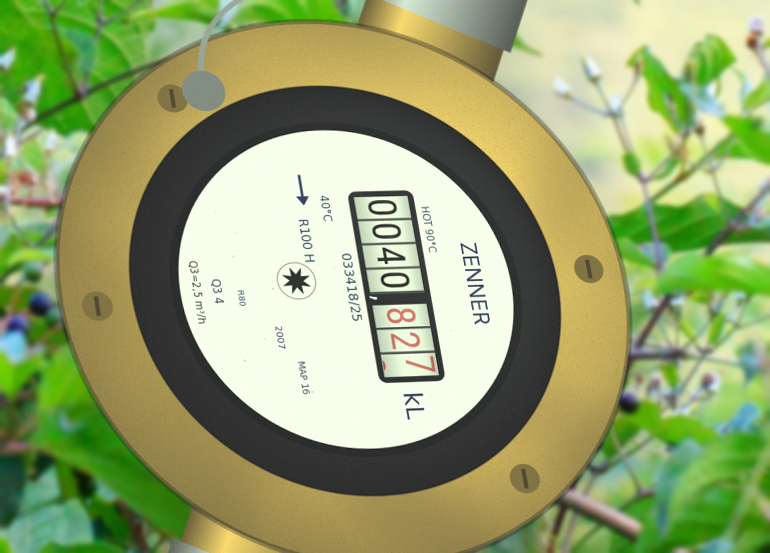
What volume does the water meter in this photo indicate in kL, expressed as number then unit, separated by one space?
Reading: 40.827 kL
